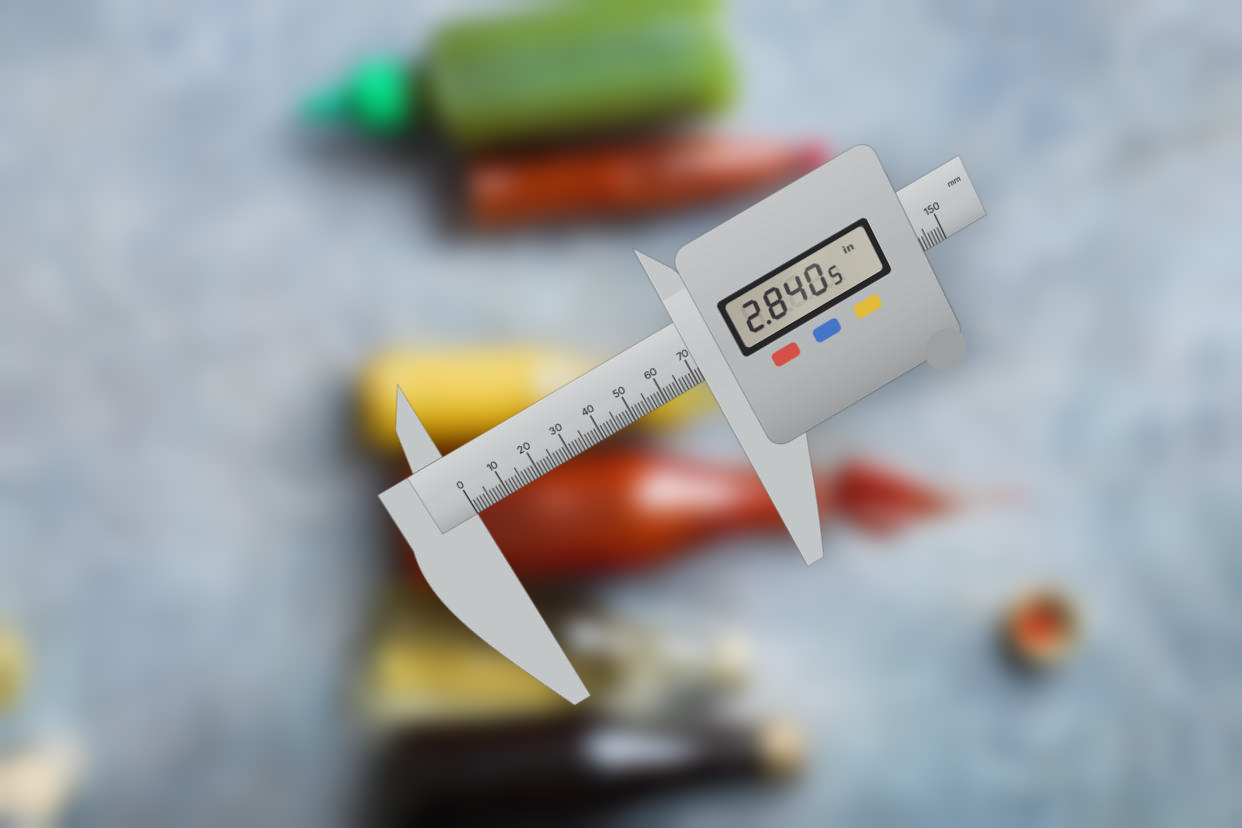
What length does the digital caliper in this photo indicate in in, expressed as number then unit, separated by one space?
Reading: 2.8405 in
